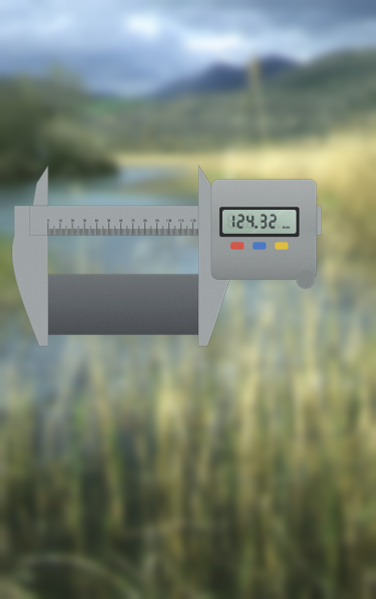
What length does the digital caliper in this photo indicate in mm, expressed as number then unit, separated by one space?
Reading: 124.32 mm
